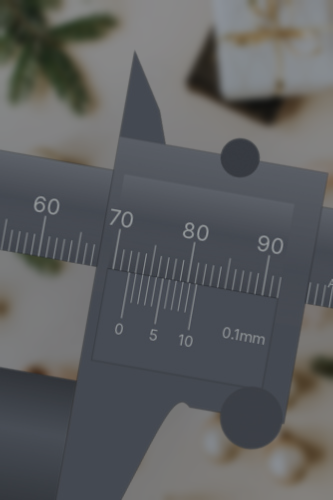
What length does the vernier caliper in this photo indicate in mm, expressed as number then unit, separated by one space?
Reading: 72.2 mm
